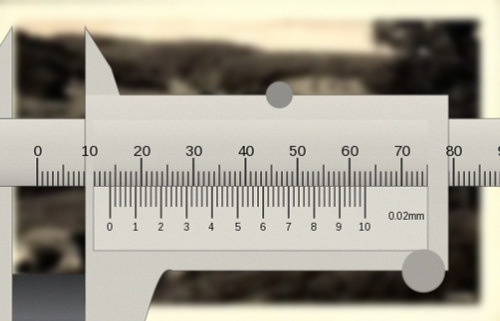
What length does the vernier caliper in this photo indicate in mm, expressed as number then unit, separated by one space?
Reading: 14.0 mm
